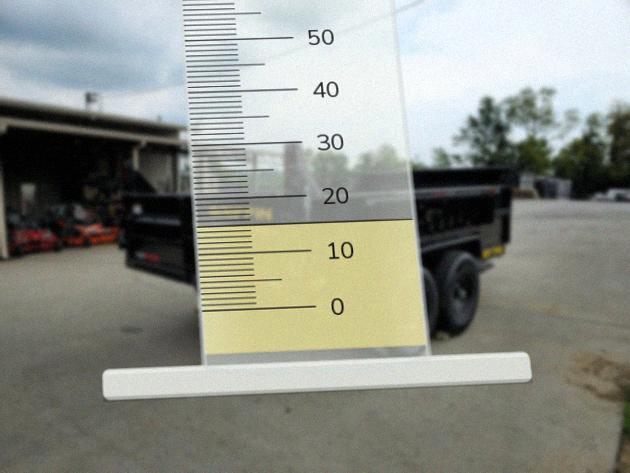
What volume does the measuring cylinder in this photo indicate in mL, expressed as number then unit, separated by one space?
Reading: 15 mL
